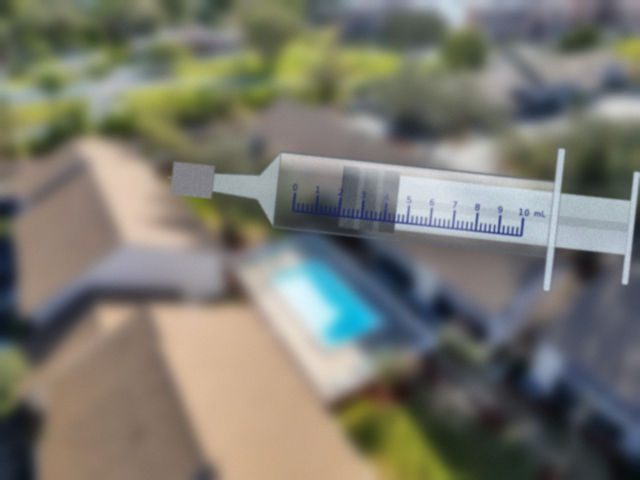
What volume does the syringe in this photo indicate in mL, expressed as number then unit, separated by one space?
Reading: 2 mL
